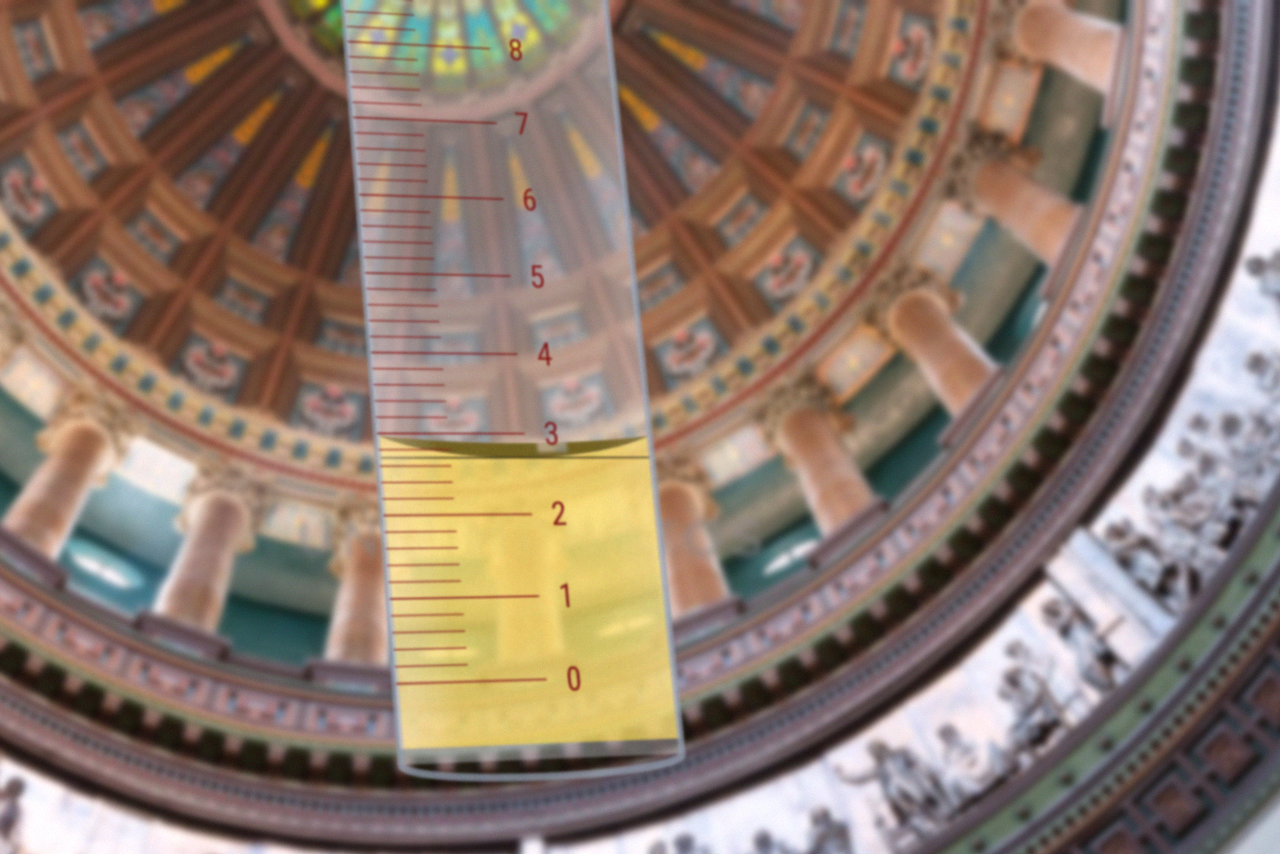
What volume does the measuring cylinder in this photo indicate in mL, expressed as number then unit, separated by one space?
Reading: 2.7 mL
